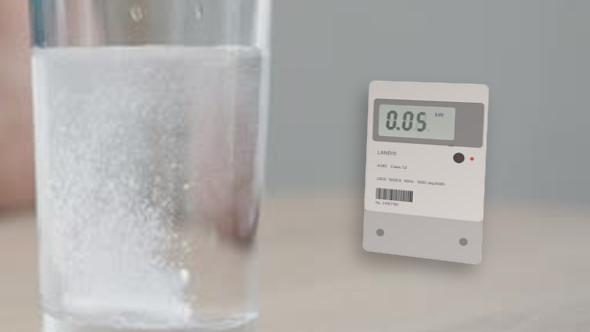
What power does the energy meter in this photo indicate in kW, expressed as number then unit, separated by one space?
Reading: 0.05 kW
